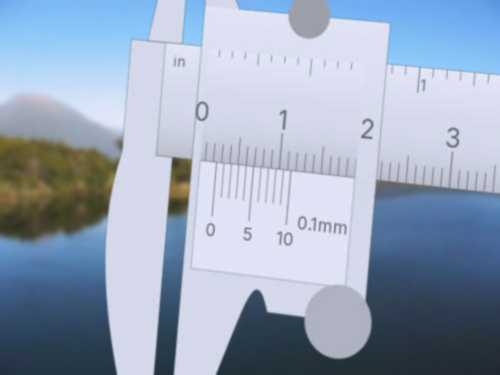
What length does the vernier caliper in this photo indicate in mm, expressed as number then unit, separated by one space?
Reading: 2.4 mm
